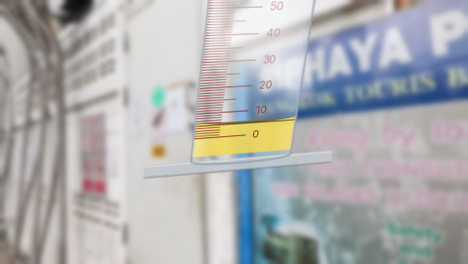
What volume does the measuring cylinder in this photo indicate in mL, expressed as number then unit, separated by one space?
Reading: 5 mL
